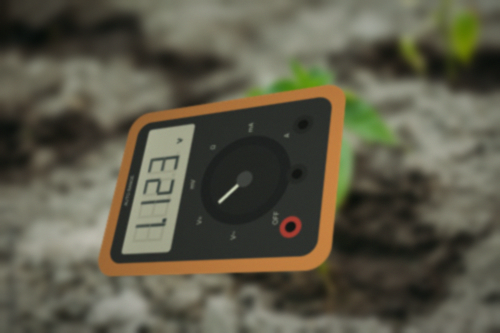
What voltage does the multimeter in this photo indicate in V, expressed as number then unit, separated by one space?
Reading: 1.123 V
